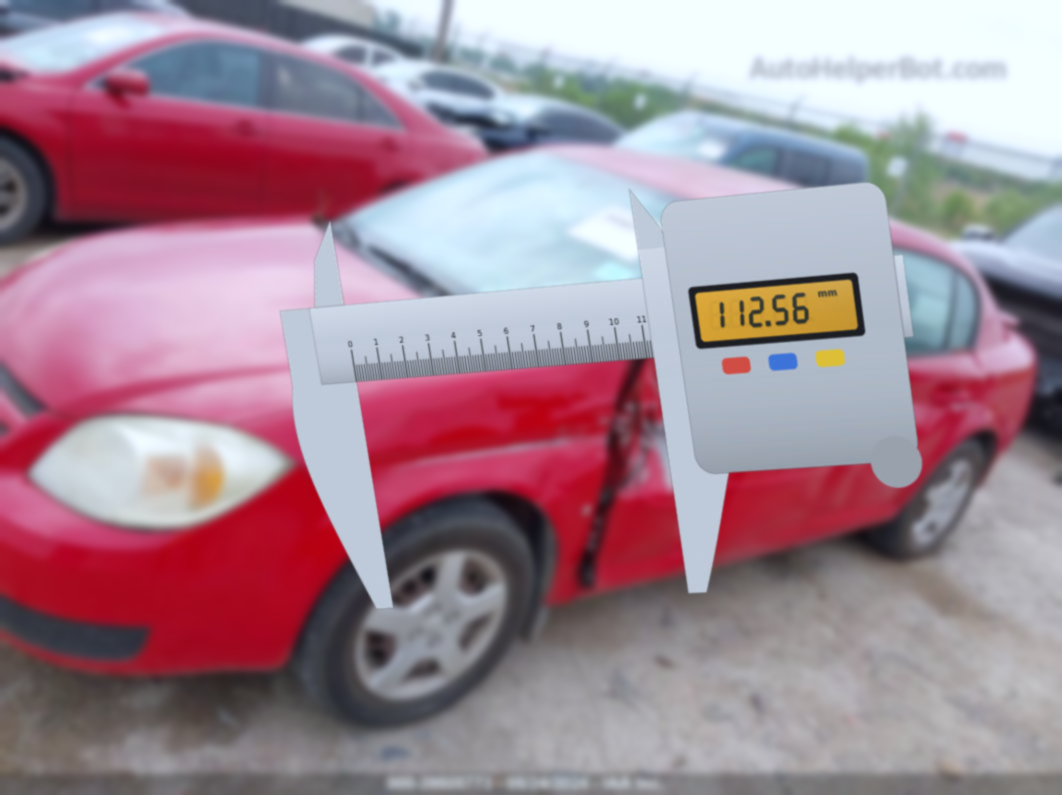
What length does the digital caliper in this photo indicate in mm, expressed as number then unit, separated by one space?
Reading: 112.56 mm
